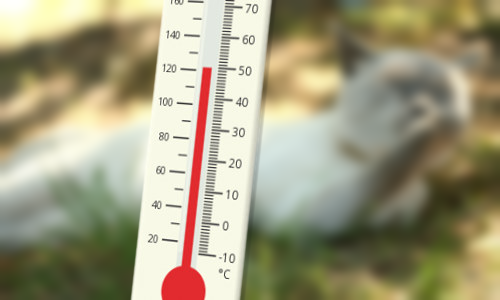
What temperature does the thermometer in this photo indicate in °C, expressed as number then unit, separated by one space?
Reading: 50 °C
